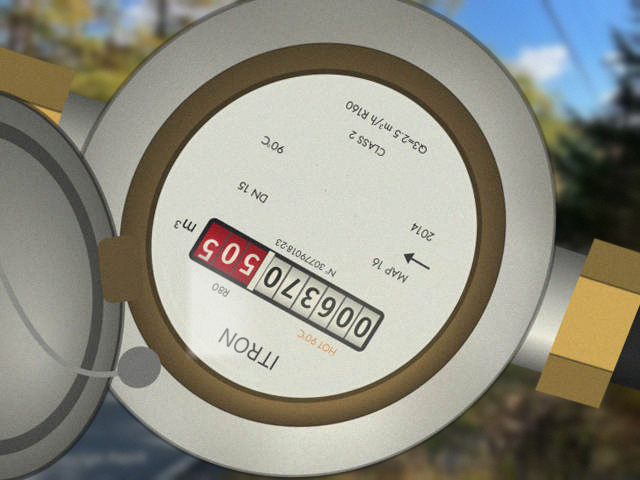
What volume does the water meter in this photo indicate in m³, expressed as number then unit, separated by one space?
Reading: 6370.505 m³
